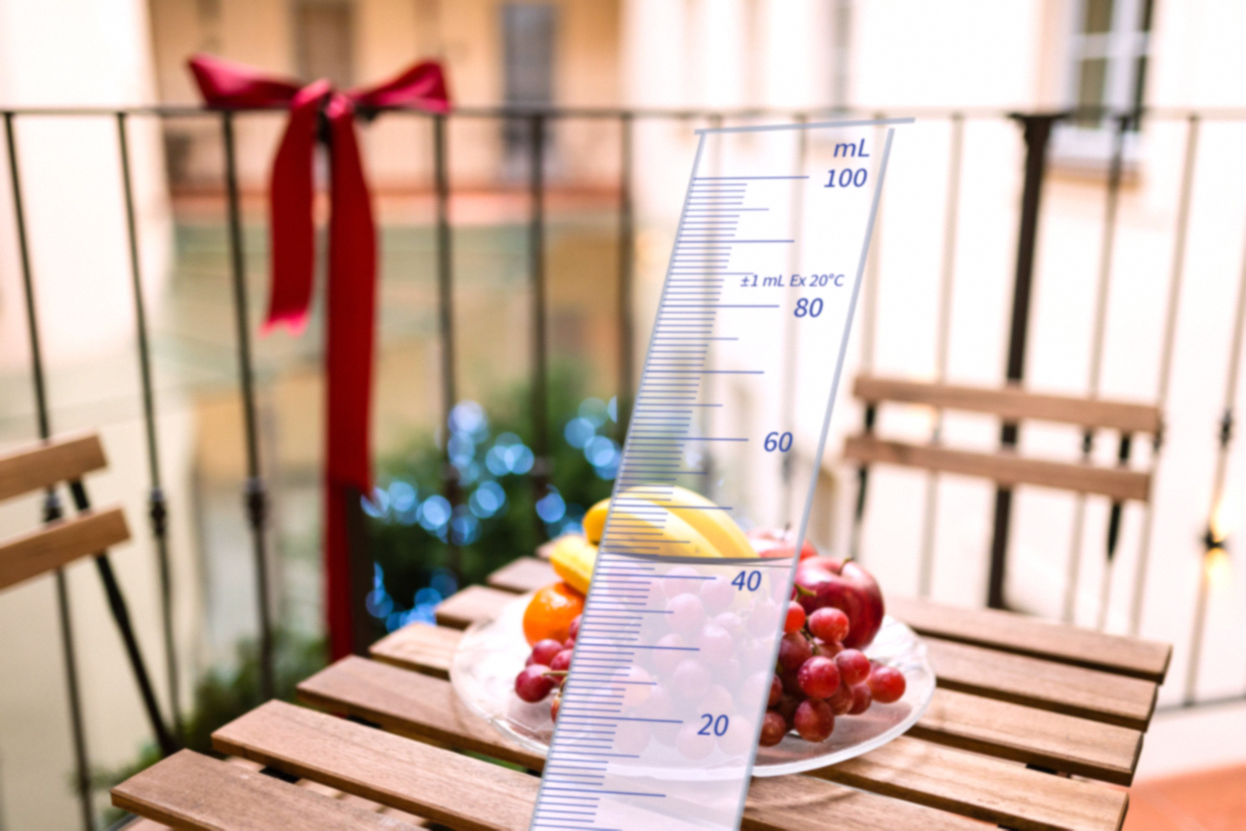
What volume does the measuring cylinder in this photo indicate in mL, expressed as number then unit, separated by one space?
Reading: 42 mL
